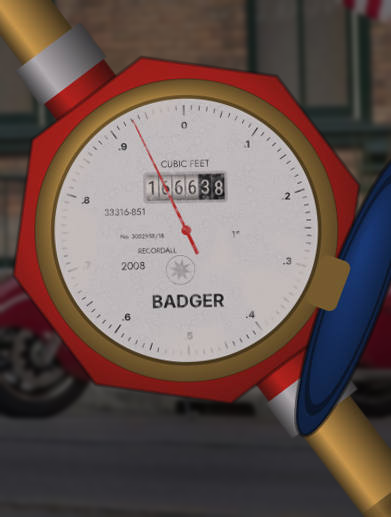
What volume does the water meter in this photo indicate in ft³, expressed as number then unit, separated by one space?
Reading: 166637.93 ft³
